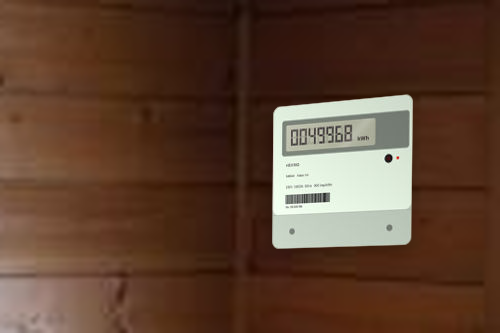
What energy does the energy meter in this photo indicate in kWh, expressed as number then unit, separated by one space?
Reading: 49968 kWh
